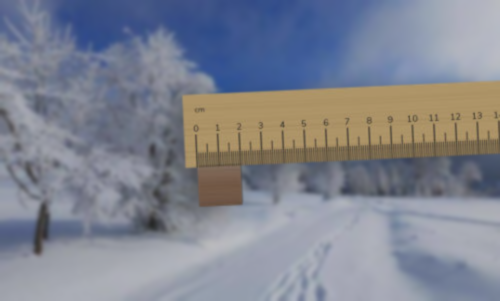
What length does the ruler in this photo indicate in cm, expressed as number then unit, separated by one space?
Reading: 2 cm
